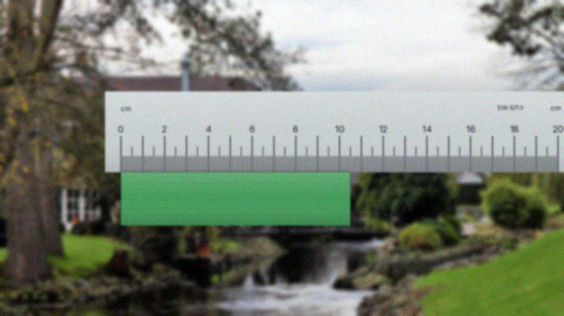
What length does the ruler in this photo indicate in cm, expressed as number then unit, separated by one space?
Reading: 10.5 cm
